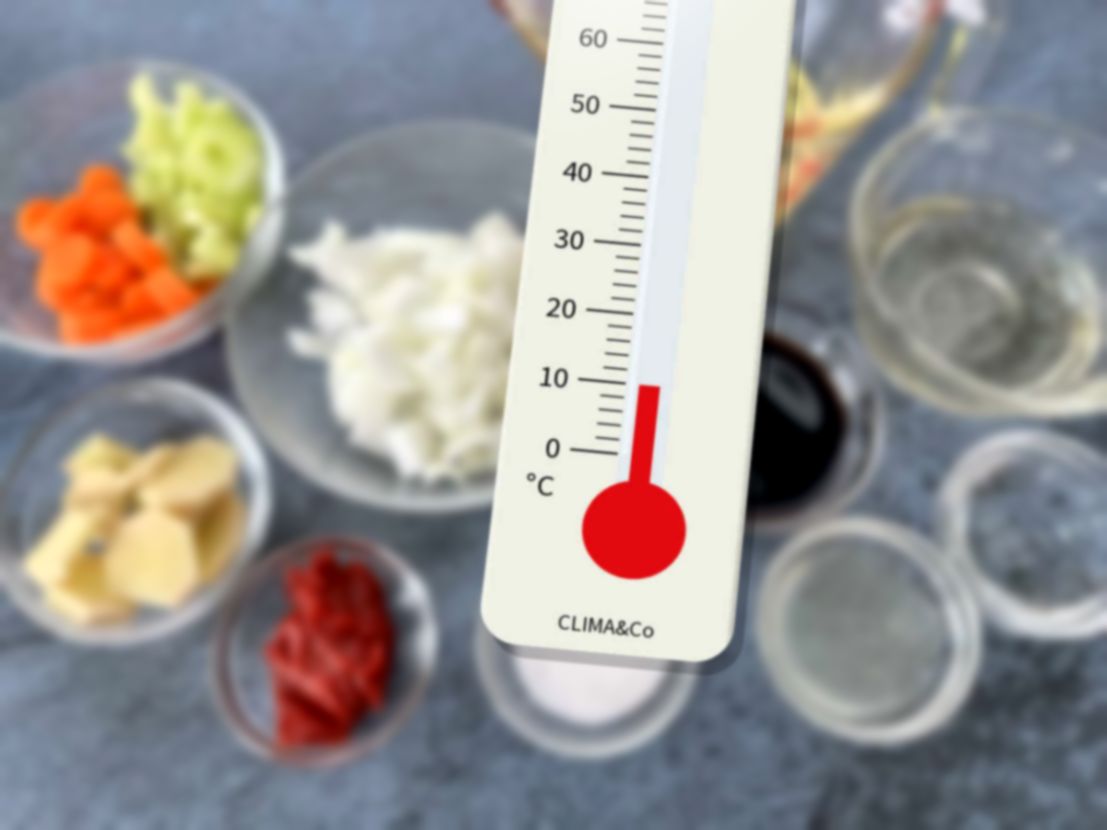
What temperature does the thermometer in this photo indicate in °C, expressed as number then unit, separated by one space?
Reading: 10 °C
